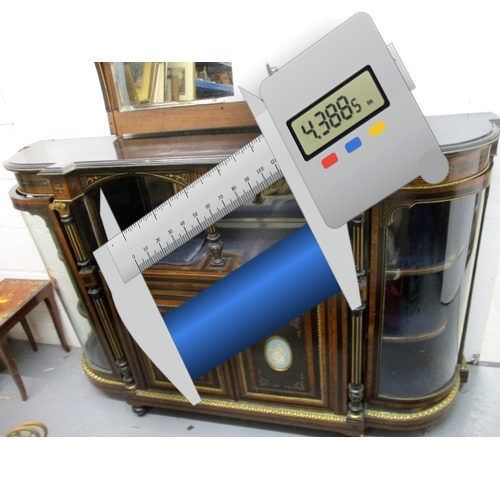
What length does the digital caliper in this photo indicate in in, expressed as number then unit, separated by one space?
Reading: 4.3885 in
